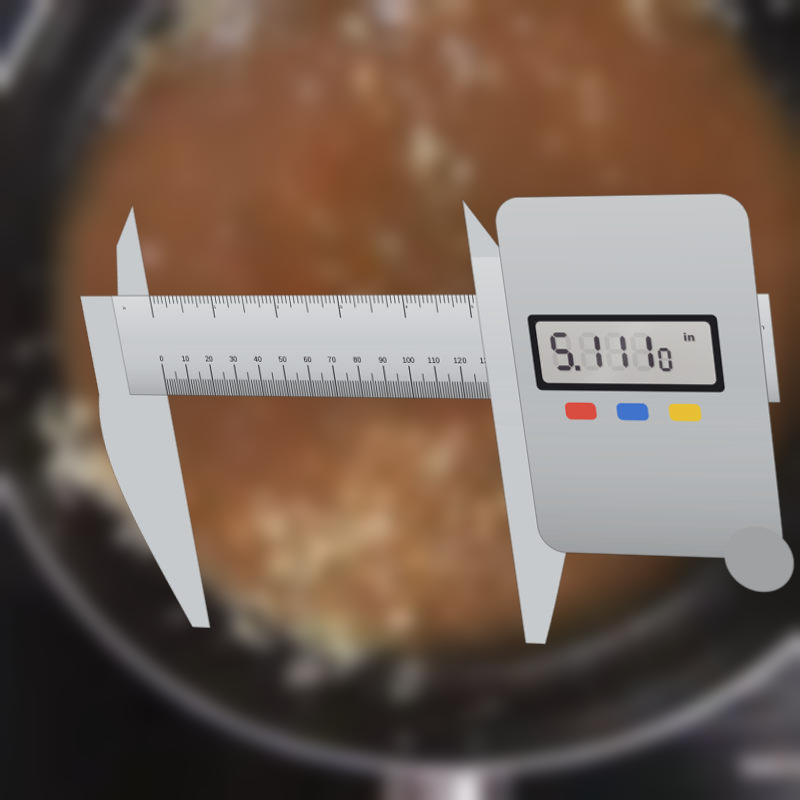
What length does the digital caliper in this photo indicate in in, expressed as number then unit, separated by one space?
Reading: 5.1110 in
